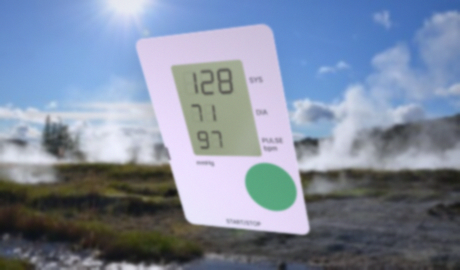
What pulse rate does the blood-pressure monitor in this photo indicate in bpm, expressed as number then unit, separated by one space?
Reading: 97 bpm
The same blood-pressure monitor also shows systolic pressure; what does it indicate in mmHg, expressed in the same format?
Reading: 128 mmHg
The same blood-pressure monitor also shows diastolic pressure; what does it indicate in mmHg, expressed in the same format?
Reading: 71 mmHg
